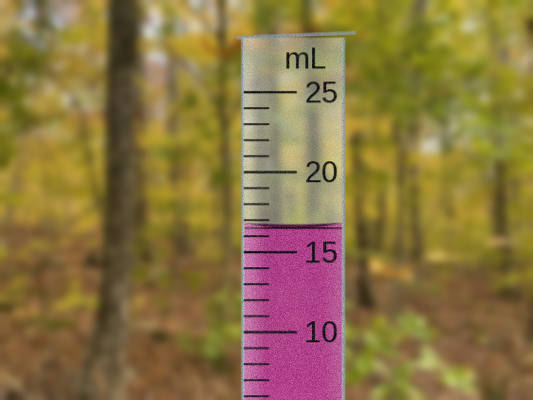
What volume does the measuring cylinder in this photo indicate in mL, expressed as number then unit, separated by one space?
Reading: 16.5 mL
